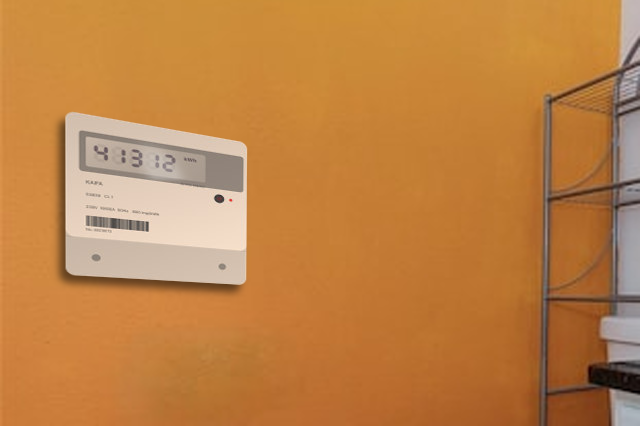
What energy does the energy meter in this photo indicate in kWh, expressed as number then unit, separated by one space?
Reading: 41312 kWh
